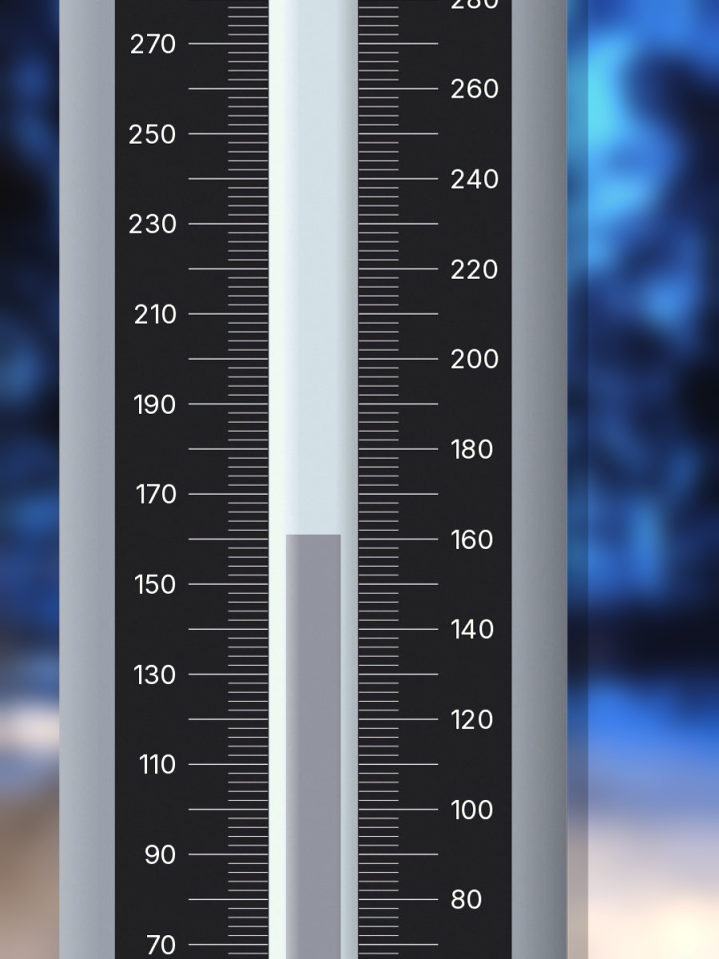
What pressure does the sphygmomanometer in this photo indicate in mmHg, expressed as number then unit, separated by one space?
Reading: 161 mmHg
